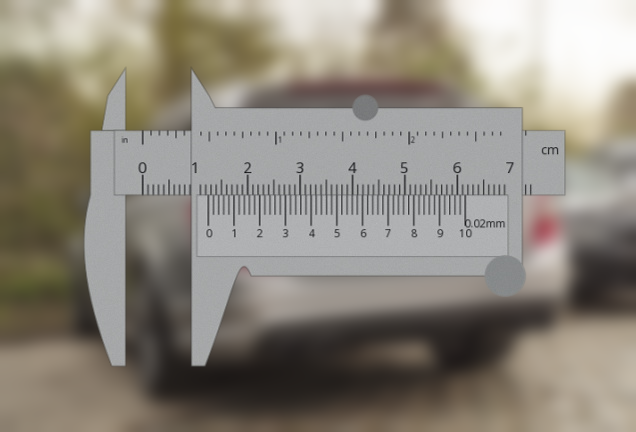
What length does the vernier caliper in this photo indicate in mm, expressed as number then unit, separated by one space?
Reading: 12.5 mm
